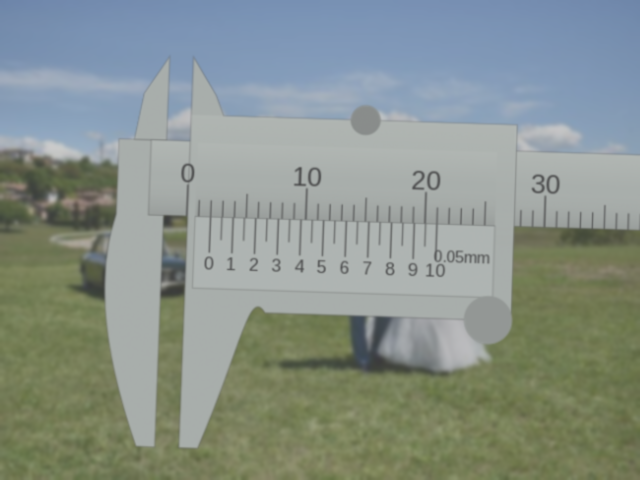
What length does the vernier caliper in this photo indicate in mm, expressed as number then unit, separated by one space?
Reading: 2.0 mm
